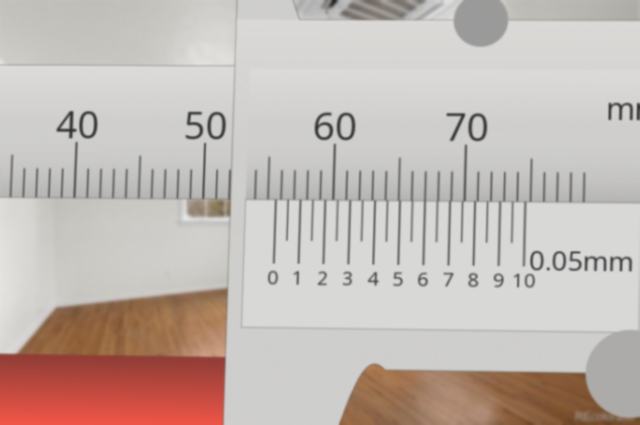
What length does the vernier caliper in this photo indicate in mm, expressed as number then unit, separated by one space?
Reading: 55.6 mm
